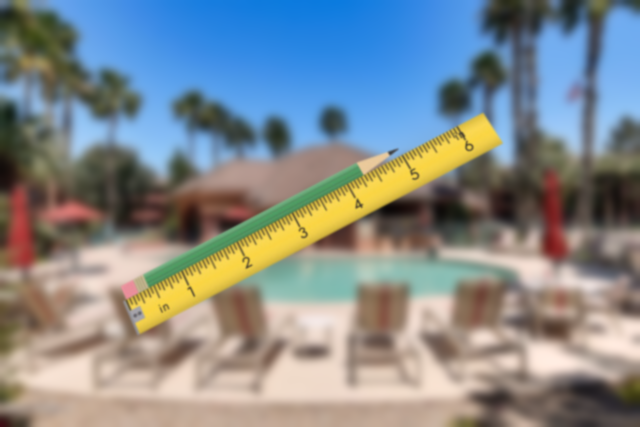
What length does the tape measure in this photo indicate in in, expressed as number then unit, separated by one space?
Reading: 5 in
